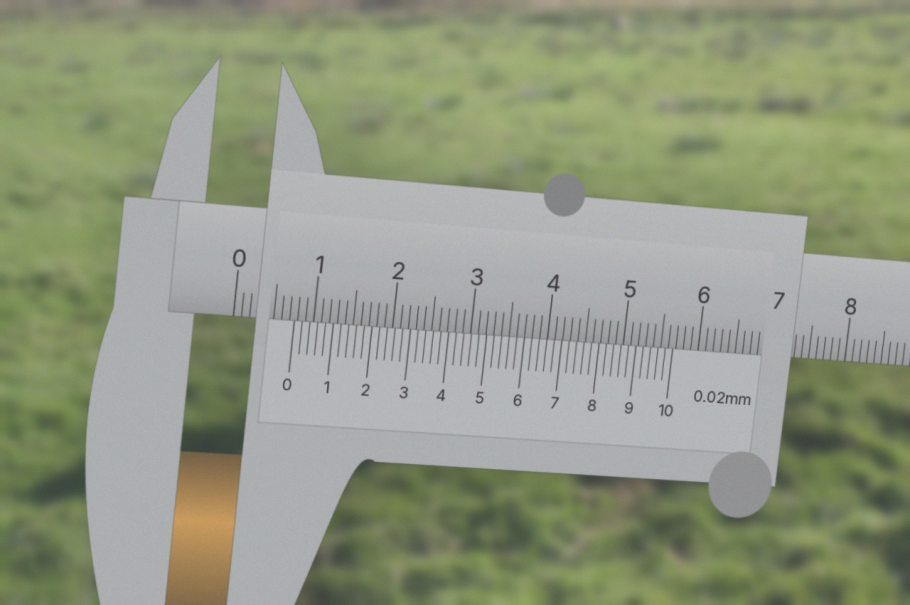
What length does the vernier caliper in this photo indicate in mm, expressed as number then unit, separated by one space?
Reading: 7.6 mm
